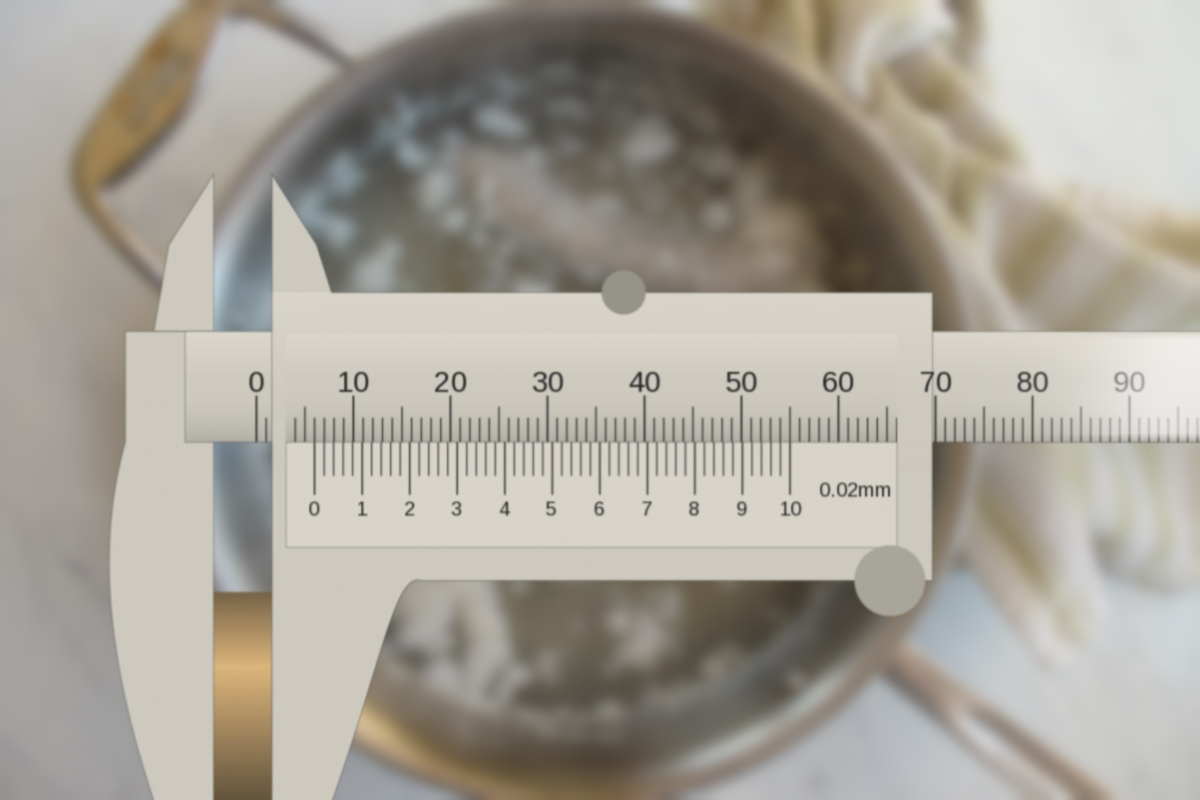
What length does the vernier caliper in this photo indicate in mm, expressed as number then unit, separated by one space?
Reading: 6.0 mm
